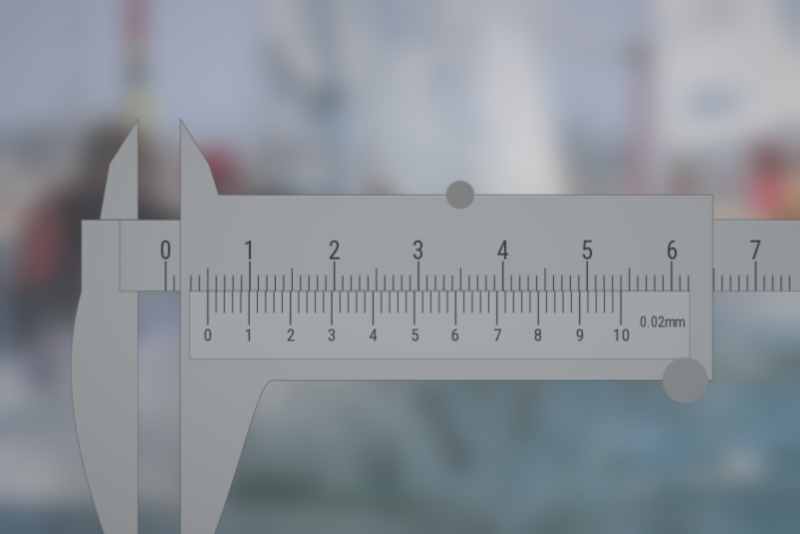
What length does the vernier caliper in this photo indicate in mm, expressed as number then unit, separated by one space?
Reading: 5.0 mm
